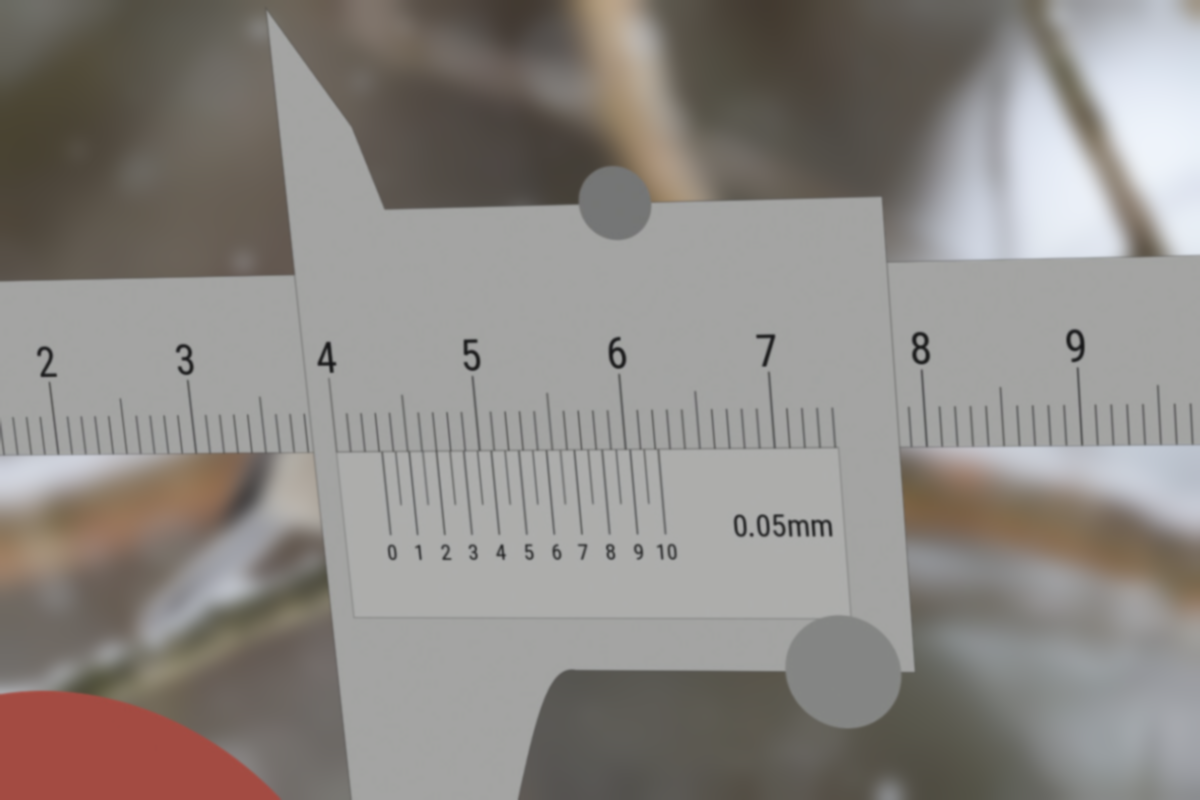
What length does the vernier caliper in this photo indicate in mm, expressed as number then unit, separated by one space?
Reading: 43.2 mm
